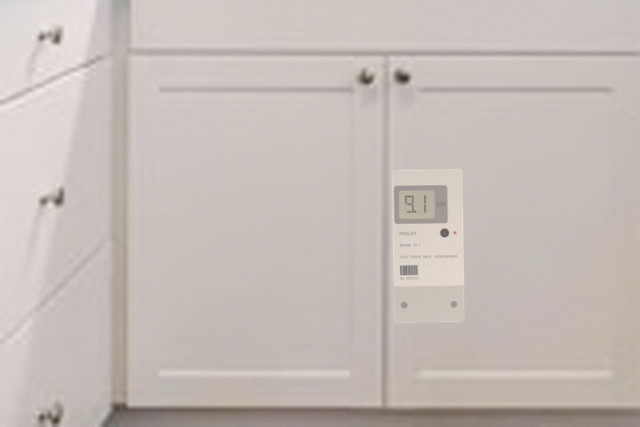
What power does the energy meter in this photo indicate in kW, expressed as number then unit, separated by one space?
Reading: 9.1 kW
